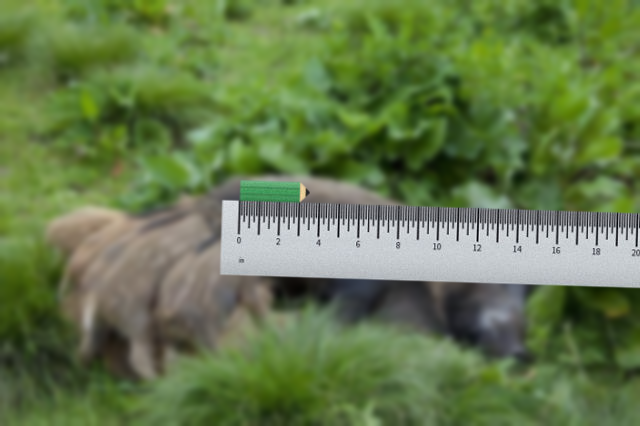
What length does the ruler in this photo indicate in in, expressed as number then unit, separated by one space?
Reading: 3.5 in
